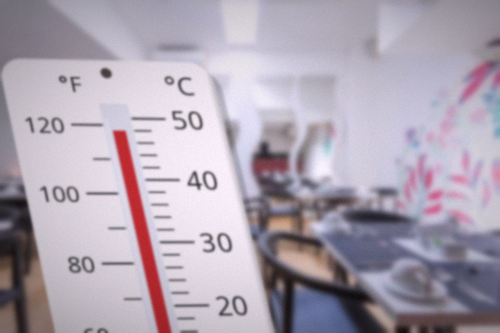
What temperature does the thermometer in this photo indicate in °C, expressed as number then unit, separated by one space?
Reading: 48 °C
